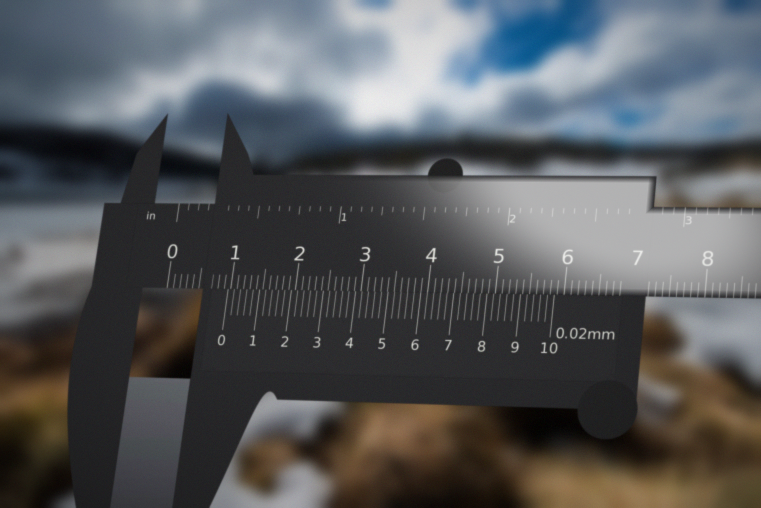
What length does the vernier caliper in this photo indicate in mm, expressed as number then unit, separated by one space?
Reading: 9.6 mm
